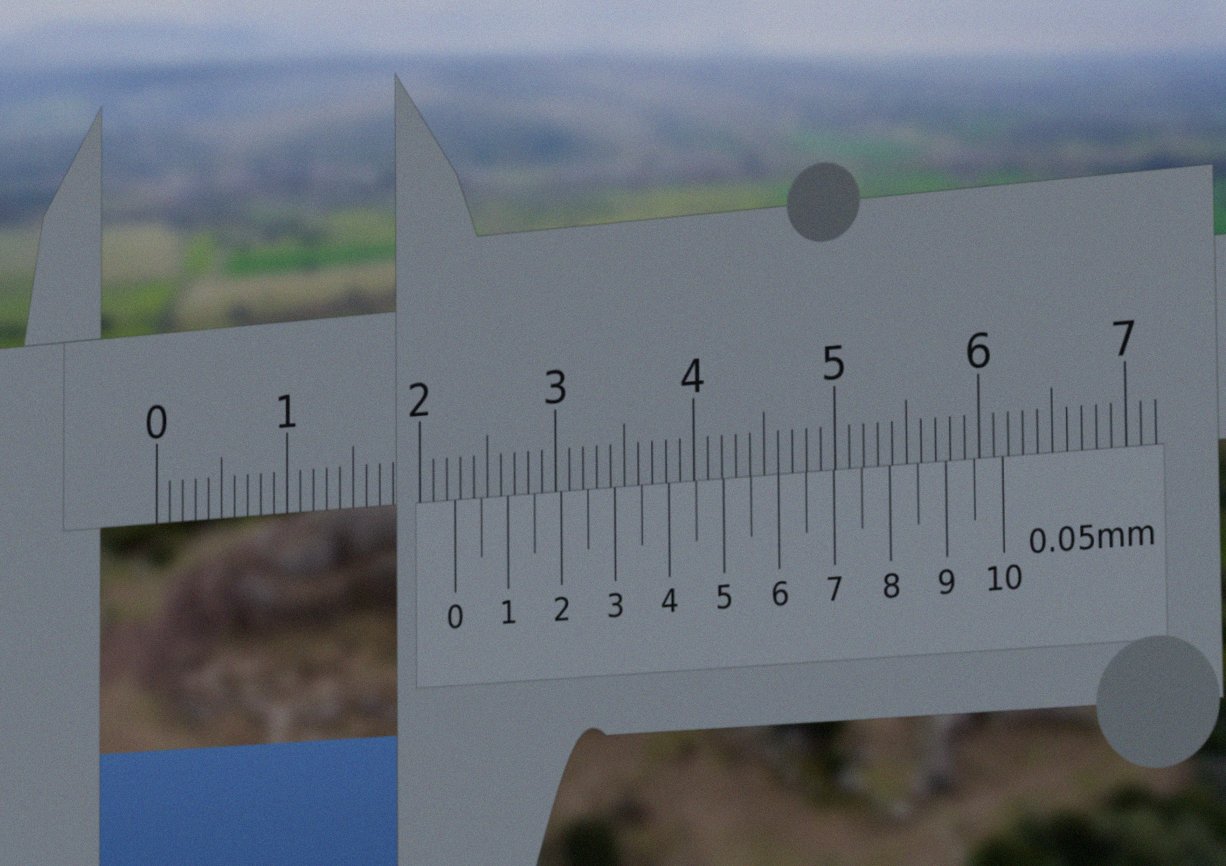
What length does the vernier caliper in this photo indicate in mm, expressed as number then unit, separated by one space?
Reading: 22.6 mm
